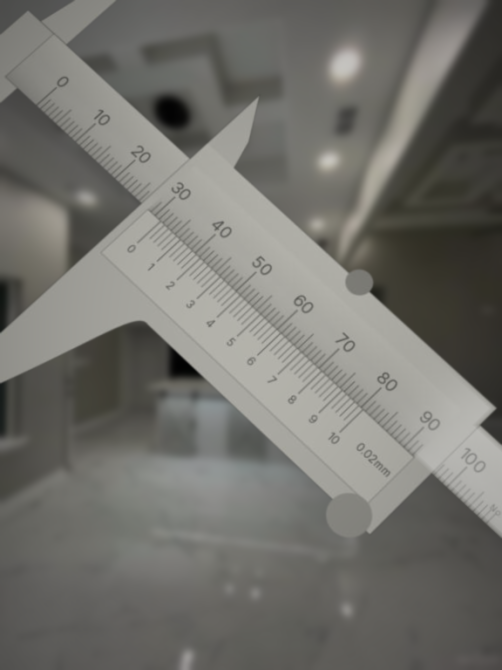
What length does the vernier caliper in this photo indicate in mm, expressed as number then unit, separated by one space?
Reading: 31.5 mm
